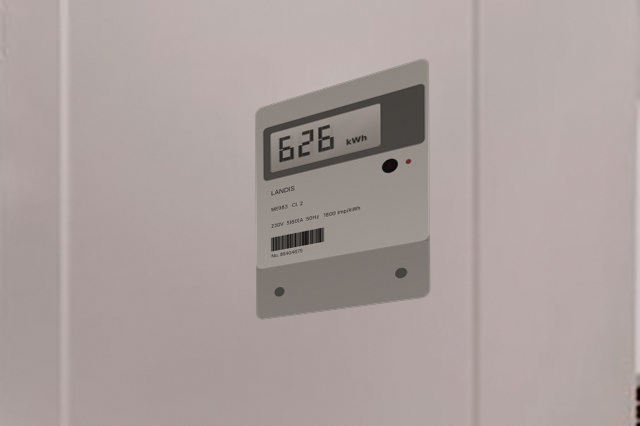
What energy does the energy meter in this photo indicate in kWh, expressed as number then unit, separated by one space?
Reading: 626 kWh
